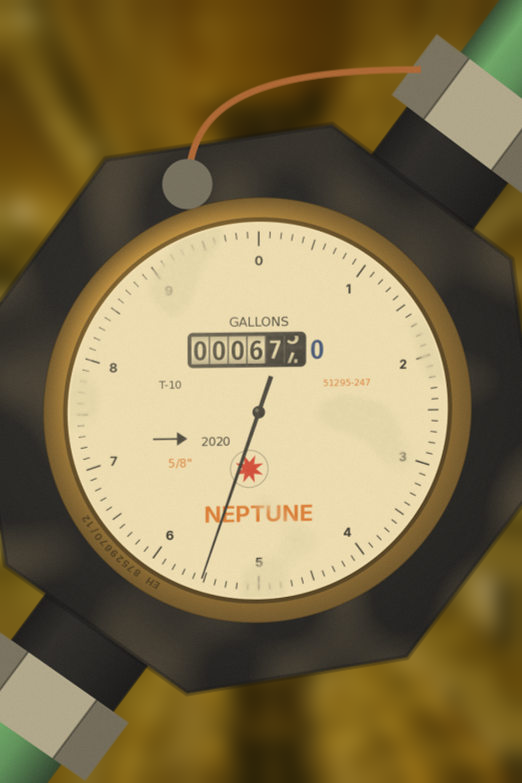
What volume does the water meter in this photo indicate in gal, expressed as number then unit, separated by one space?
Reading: 6735.5 gal
